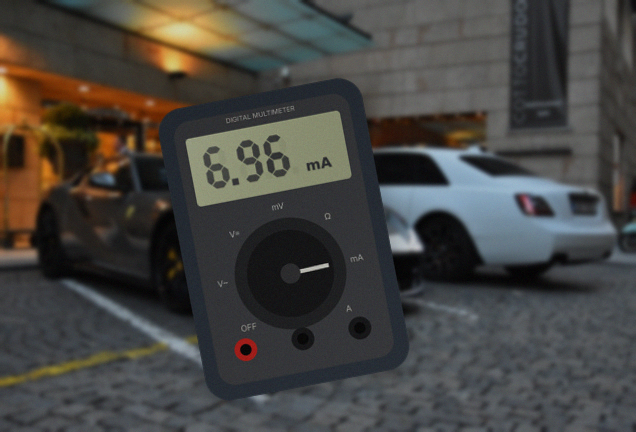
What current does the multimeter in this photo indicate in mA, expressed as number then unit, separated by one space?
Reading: 6.96 mA
